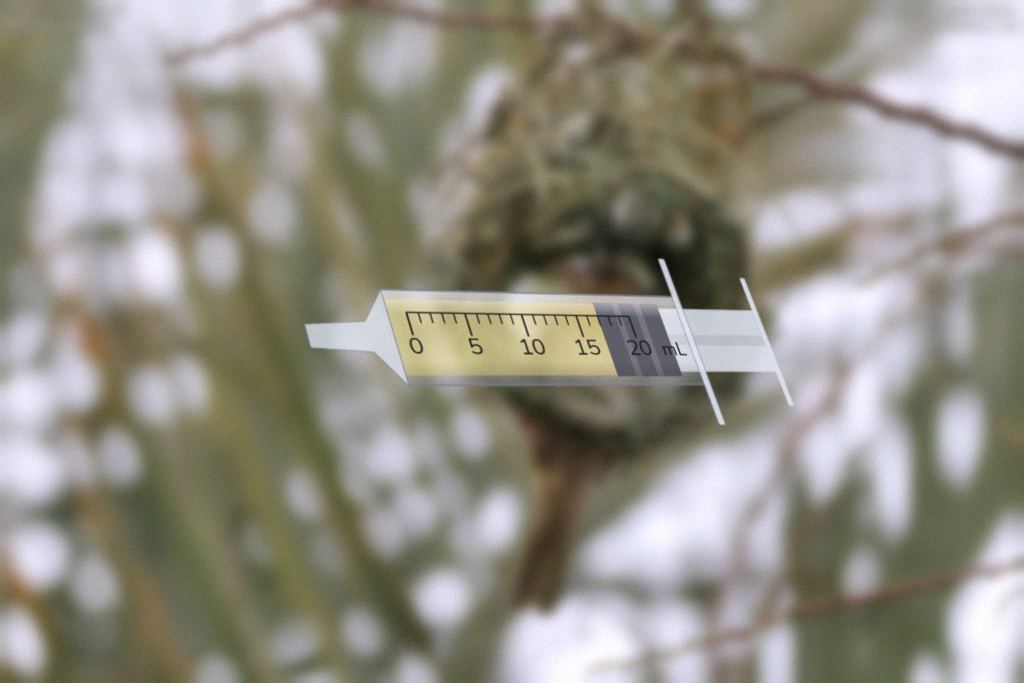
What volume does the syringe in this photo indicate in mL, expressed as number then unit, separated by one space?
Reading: 17 mL
